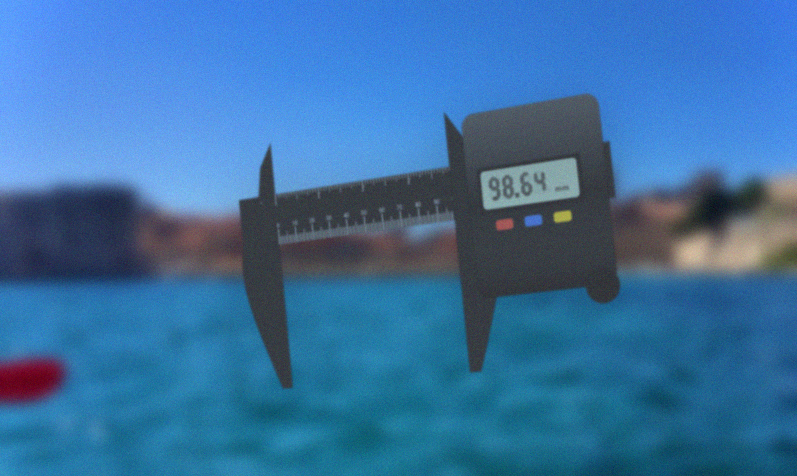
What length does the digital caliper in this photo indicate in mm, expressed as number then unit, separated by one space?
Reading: 98.64 mm
